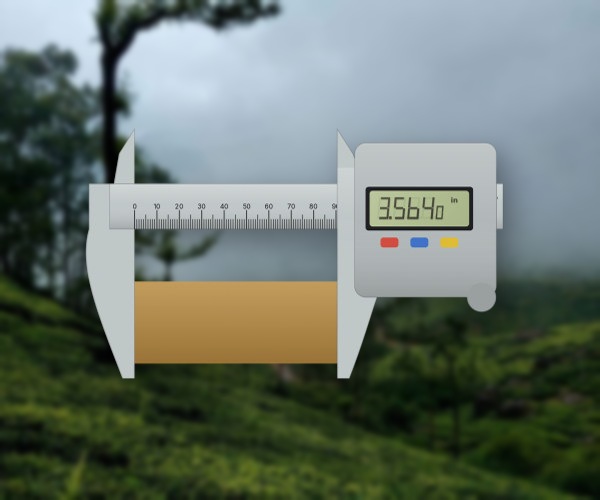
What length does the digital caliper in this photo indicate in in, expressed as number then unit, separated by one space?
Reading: 3.5640 in
